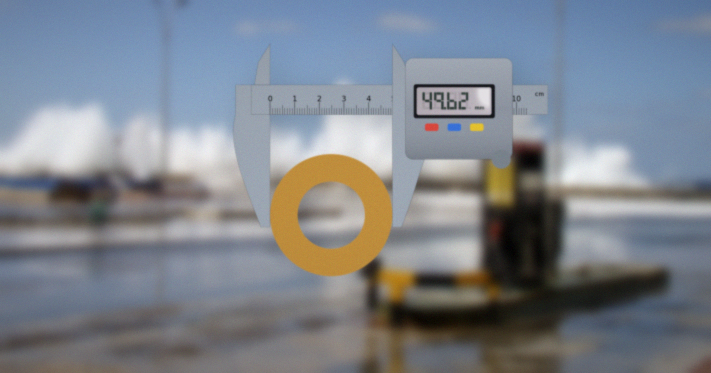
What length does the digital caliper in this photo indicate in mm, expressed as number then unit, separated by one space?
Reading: 49.62 mm
